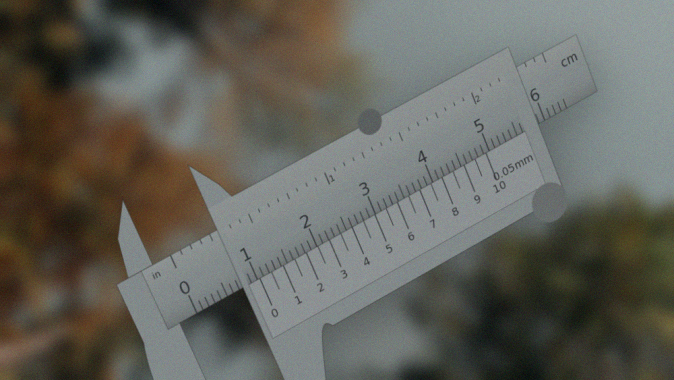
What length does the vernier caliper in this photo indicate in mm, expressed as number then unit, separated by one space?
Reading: 10.4 mm
